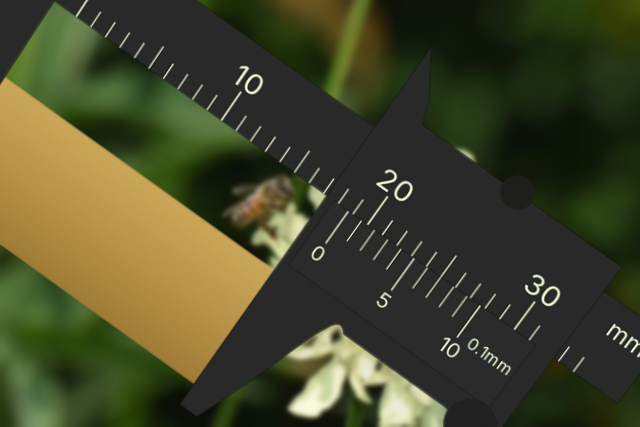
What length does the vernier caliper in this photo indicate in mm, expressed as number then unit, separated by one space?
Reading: 18.7 mm
